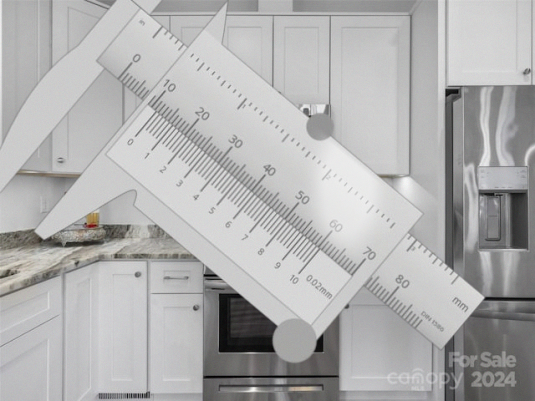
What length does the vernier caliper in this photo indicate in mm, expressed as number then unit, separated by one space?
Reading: 11.5 mm
